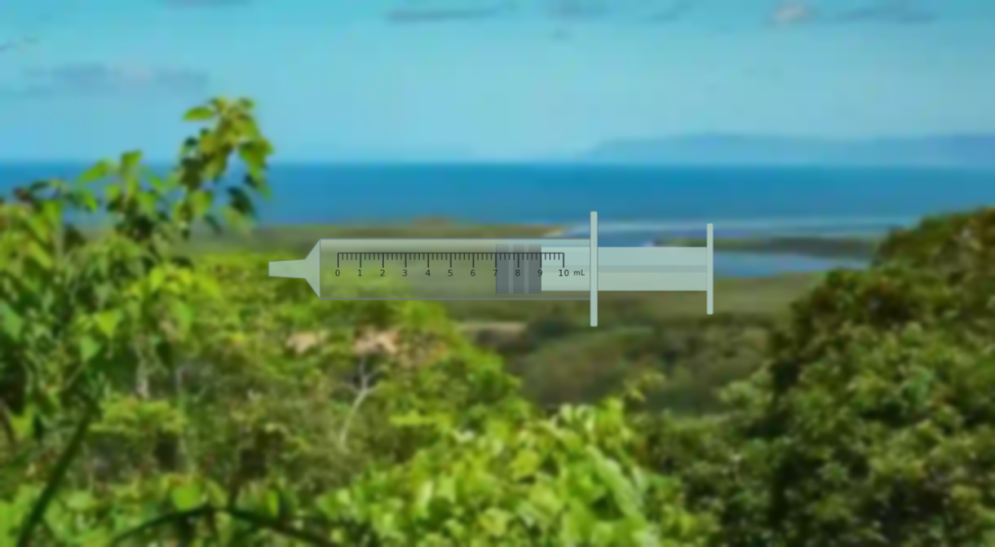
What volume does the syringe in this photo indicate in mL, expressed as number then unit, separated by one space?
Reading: 7 mL
